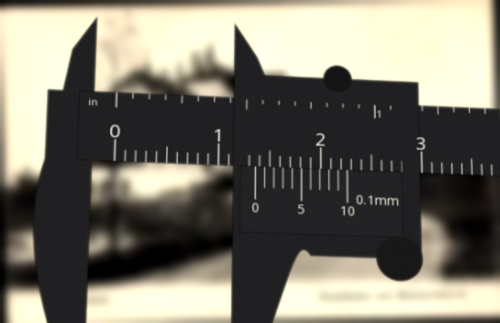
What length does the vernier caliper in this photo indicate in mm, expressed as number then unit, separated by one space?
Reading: 13.6 mm
